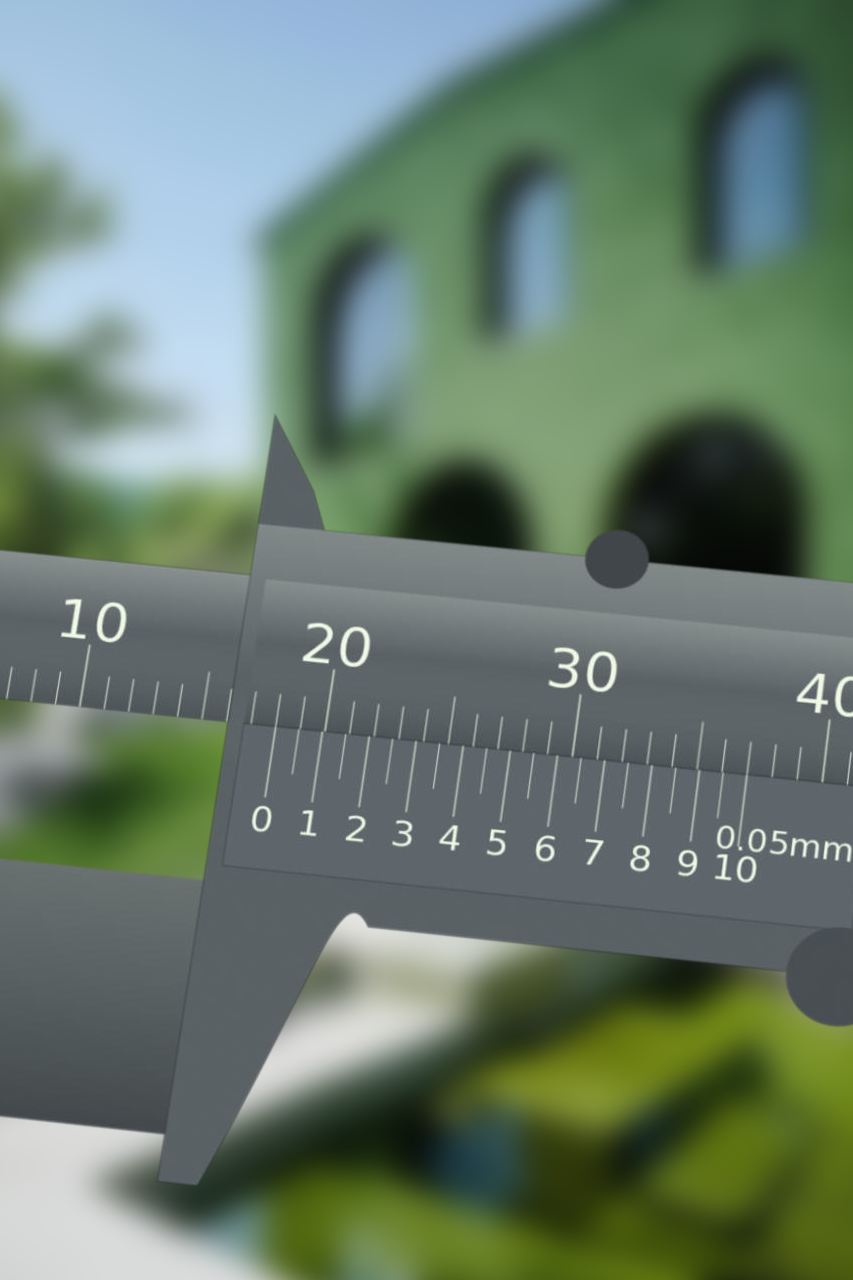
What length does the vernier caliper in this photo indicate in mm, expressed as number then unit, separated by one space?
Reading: 18.0 mm
